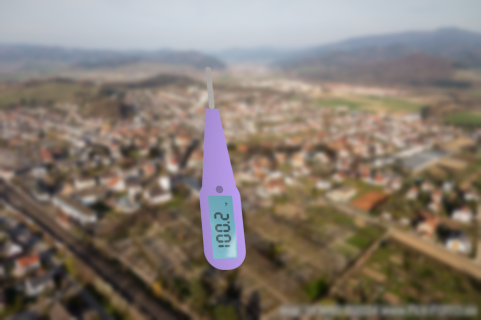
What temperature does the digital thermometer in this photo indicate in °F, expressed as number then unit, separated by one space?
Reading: 100.2 °F
